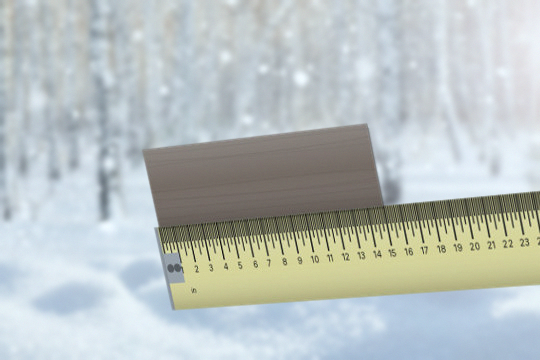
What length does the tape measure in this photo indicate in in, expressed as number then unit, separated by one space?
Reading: 15 in
